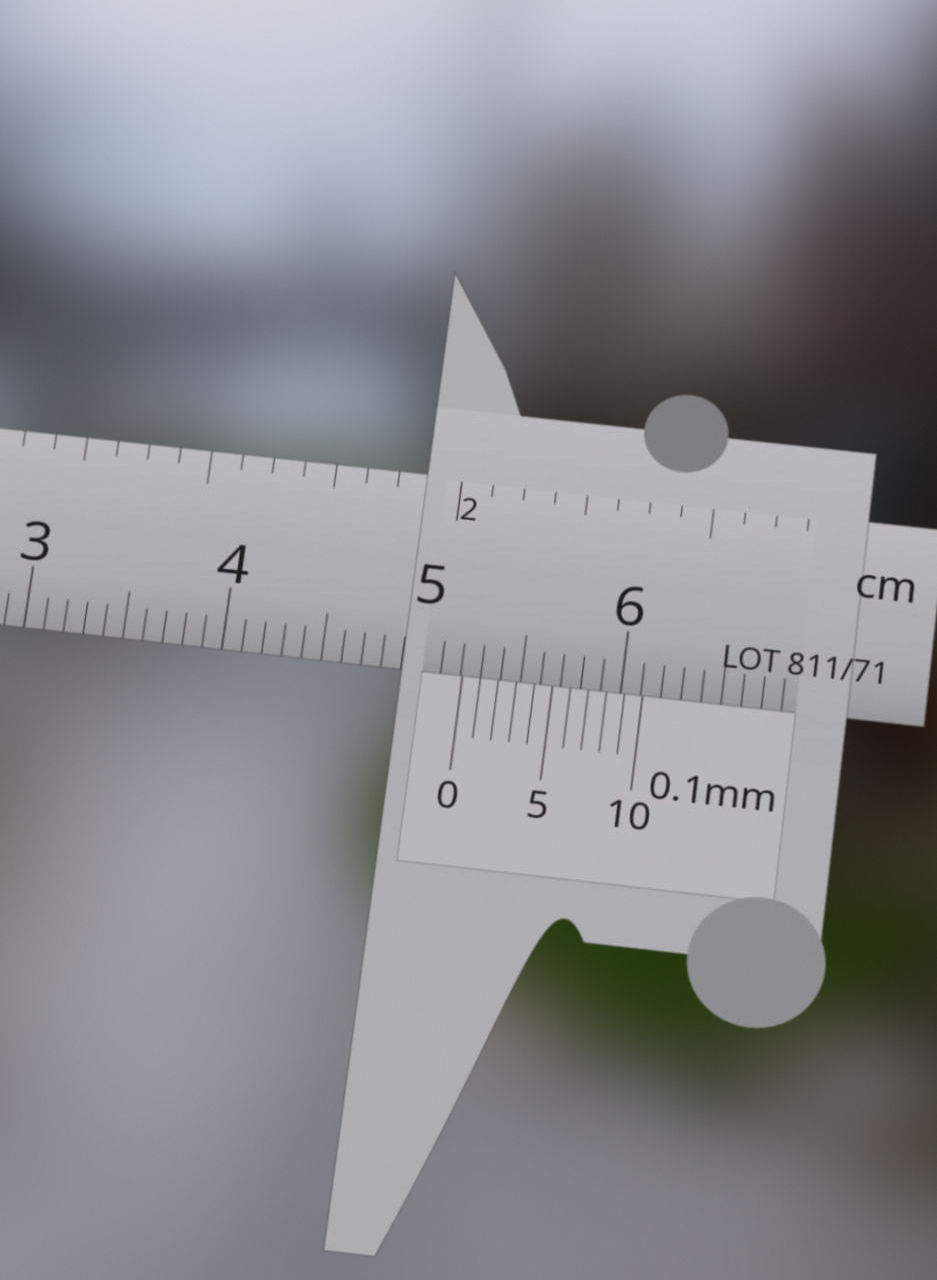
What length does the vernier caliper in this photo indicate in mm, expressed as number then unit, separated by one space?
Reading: 52.1 mm
